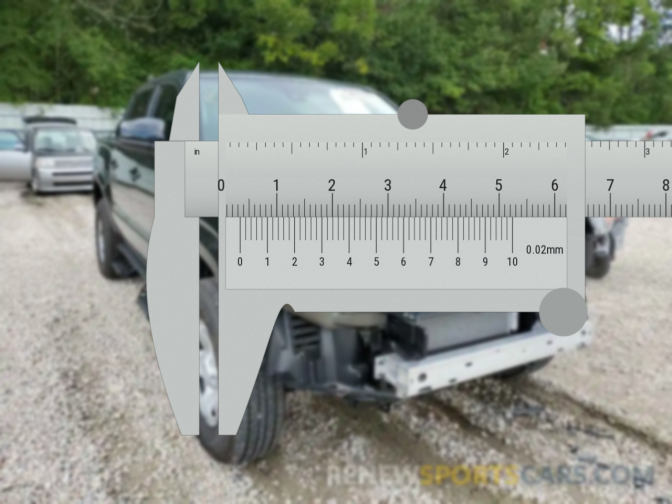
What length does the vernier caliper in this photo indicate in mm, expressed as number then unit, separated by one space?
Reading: 3.4 mm
